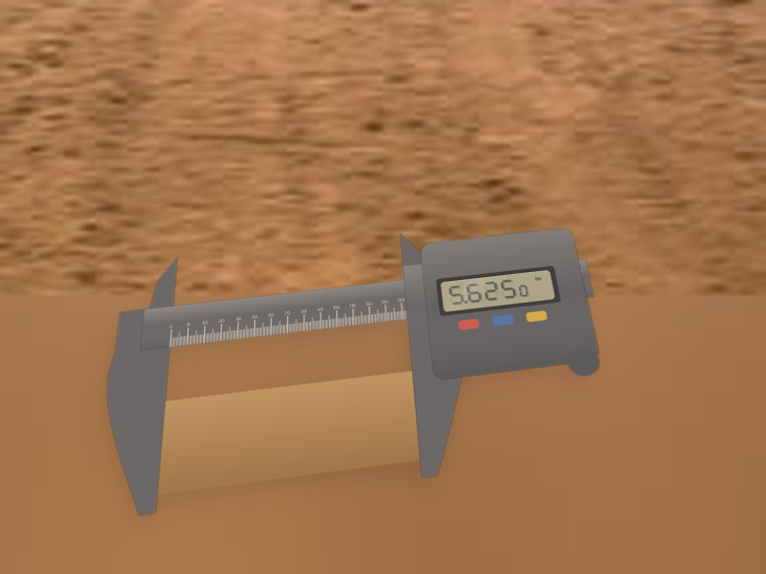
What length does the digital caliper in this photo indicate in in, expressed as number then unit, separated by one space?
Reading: 5.6250 in
